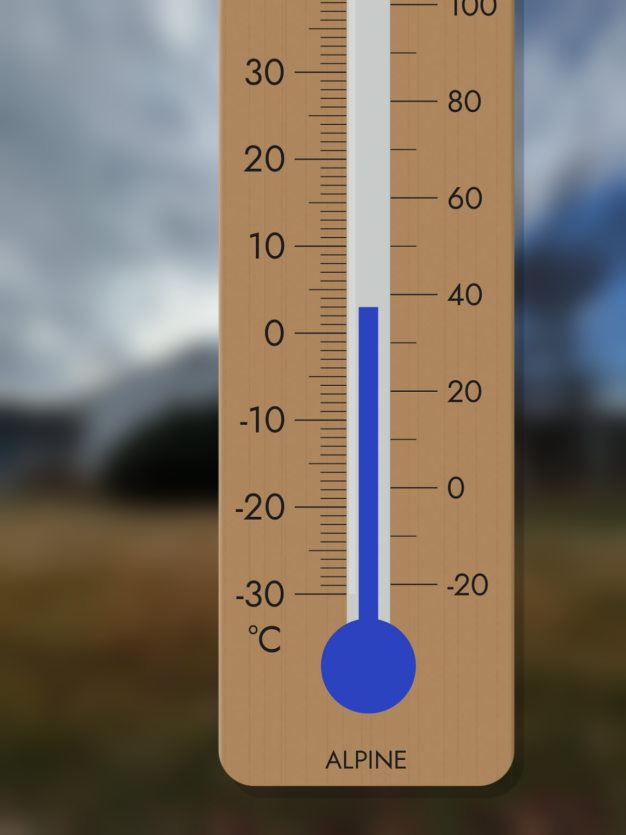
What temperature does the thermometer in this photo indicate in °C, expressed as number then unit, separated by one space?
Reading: 3 °C
